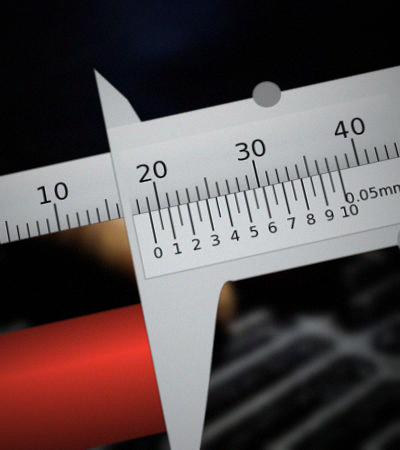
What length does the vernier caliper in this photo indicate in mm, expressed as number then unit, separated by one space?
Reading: 19.0 mm
